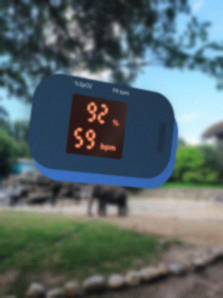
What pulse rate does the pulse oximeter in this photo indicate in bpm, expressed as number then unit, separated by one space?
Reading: 59 bpm
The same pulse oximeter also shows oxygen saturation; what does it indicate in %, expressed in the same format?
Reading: 92 %
